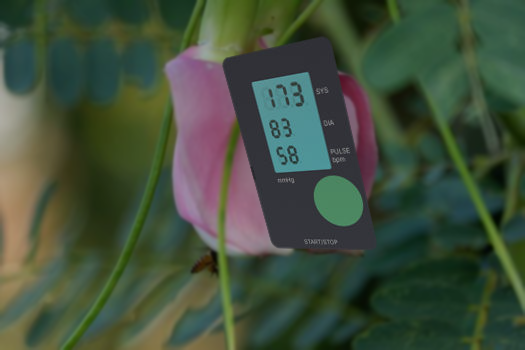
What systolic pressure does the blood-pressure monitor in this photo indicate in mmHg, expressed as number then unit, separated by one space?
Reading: 173 mmHg
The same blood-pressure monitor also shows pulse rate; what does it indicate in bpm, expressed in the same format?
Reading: 58 bpm
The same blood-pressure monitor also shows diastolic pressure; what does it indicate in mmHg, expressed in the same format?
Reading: 83 mmHg
